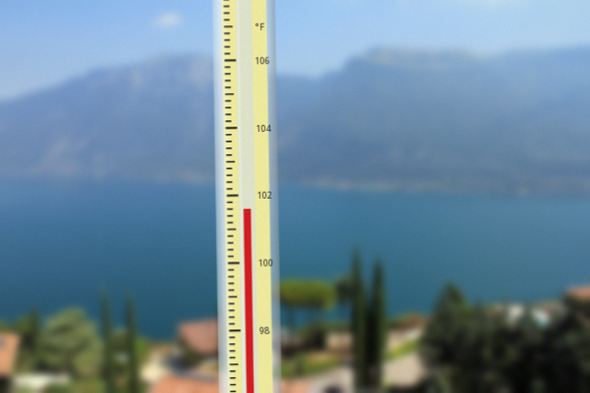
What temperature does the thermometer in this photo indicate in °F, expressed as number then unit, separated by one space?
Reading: 101.6 °F
